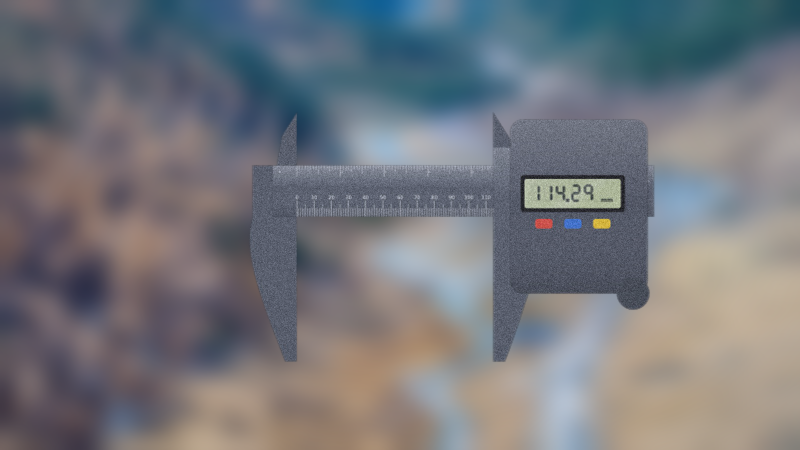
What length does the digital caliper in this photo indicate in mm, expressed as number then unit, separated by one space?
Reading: 114.29 mm
